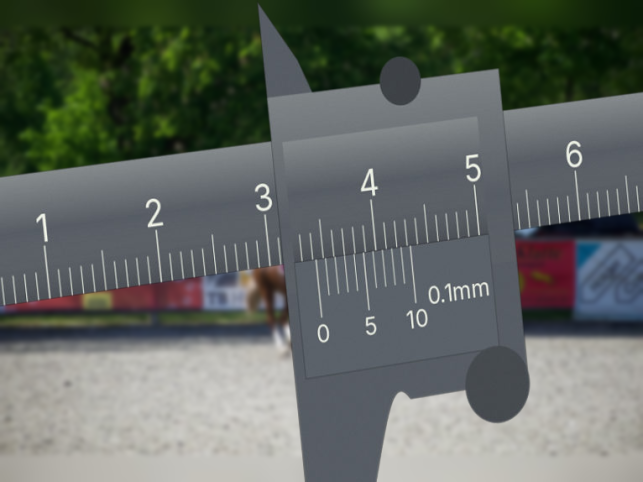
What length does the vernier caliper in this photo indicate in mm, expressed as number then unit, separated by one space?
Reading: 34.3 mm
